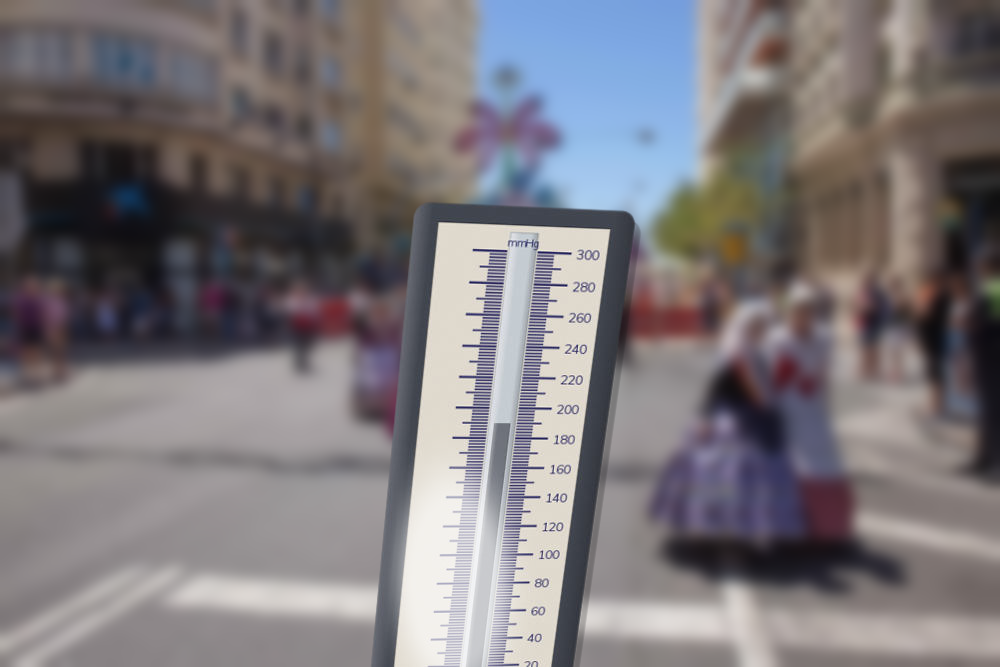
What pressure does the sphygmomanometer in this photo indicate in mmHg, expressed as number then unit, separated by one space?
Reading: 190 mmHg
